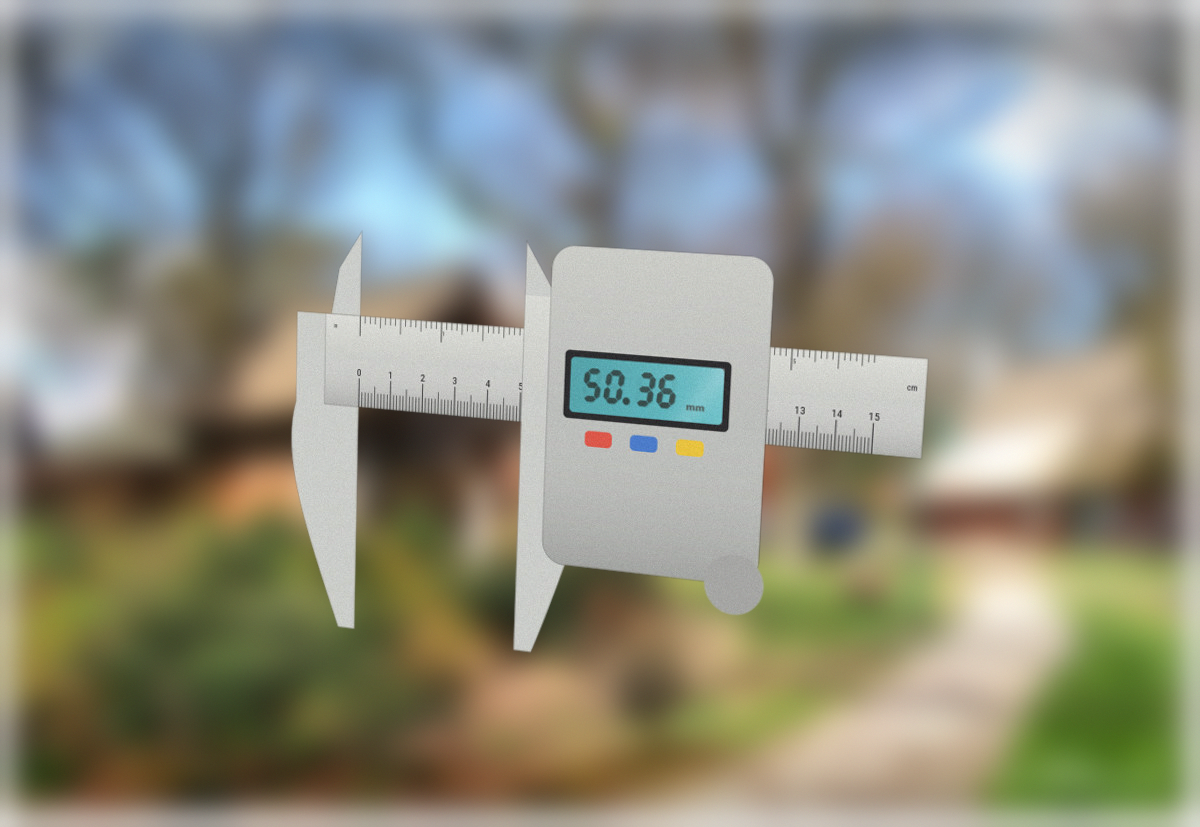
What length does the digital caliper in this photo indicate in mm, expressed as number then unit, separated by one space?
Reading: 50.36 mm
